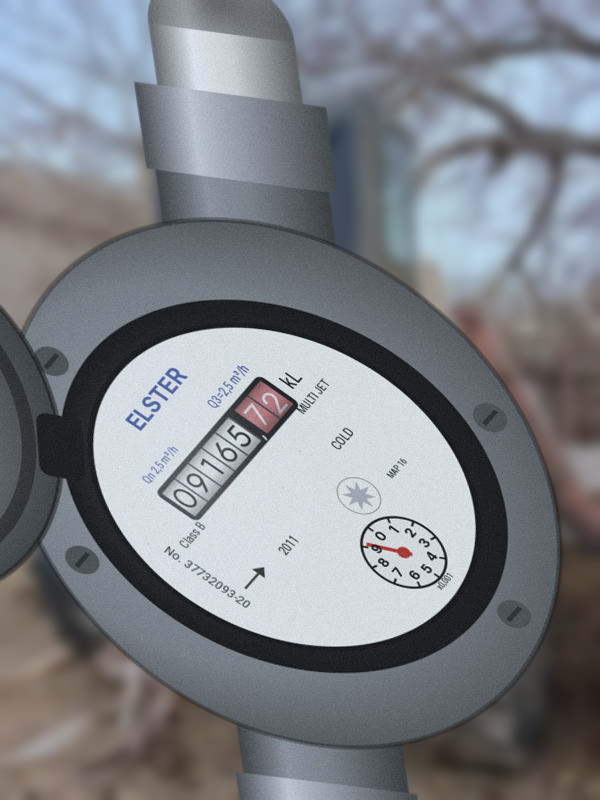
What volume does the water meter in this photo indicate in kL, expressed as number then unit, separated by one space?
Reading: 9165.719 kL
